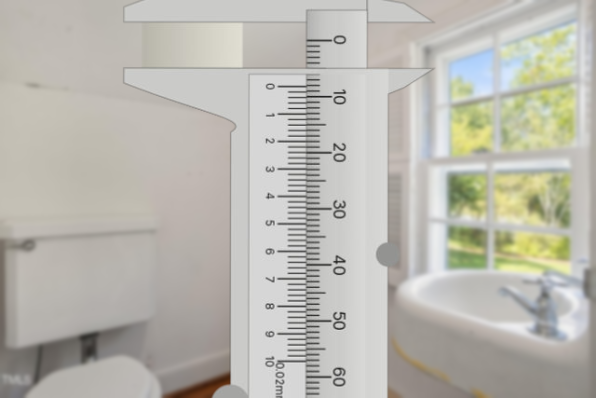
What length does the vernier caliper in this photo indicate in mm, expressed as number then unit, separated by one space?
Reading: 8.2 mm
